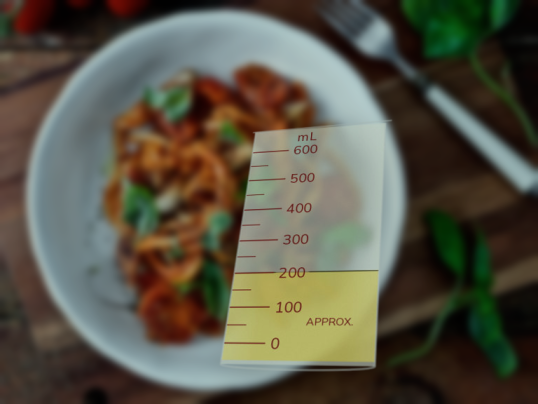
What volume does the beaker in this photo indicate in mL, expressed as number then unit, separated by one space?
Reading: 200 mL
